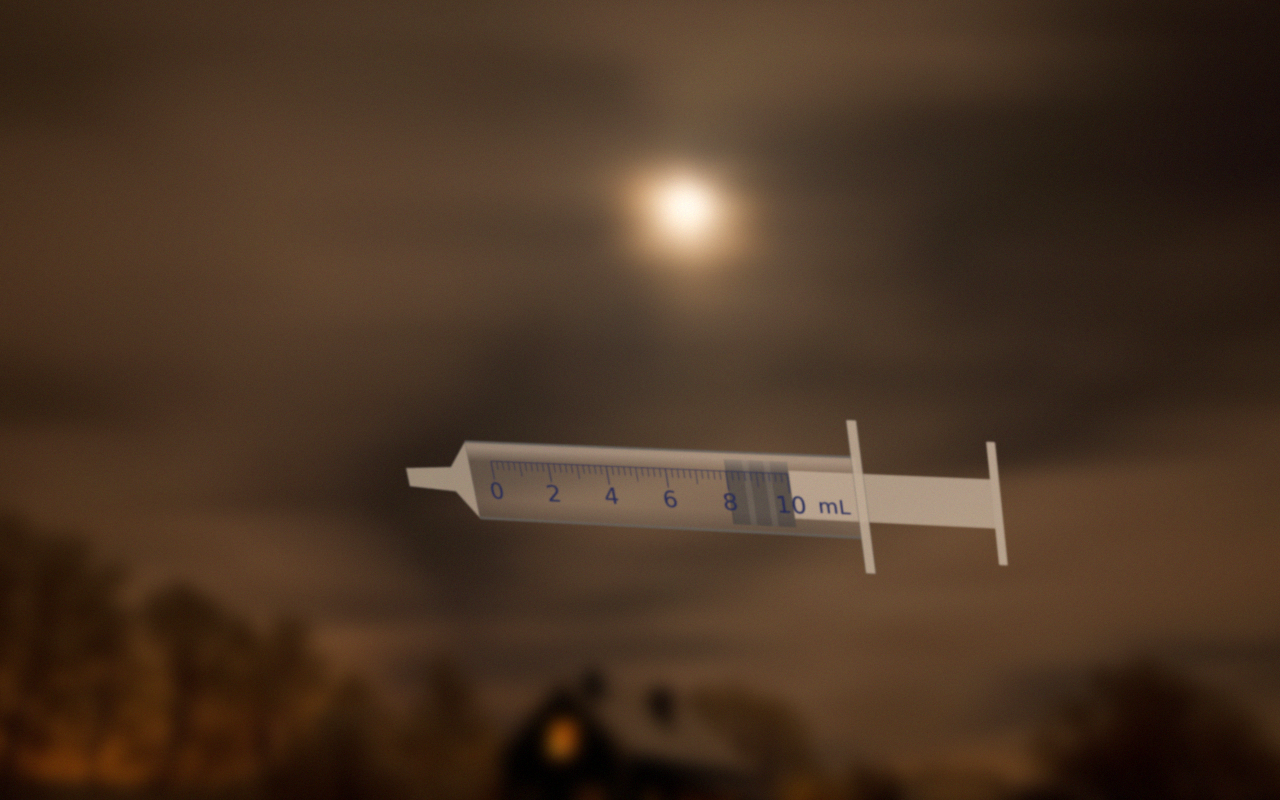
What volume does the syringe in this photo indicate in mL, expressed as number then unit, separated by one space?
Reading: 8 mL
